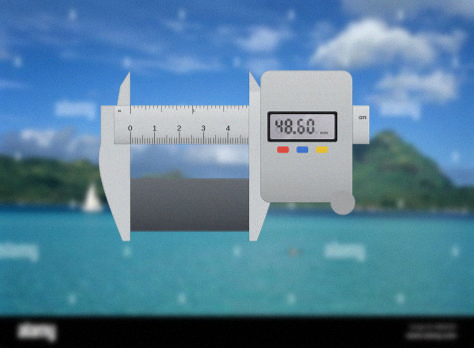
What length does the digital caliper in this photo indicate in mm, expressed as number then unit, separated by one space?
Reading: 48.60 mm
